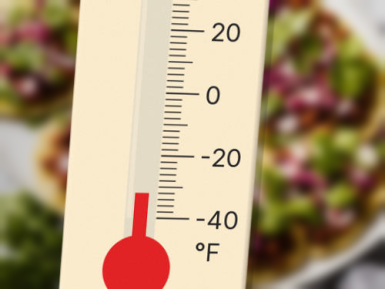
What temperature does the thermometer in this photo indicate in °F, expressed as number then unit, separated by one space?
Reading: -32 °F
